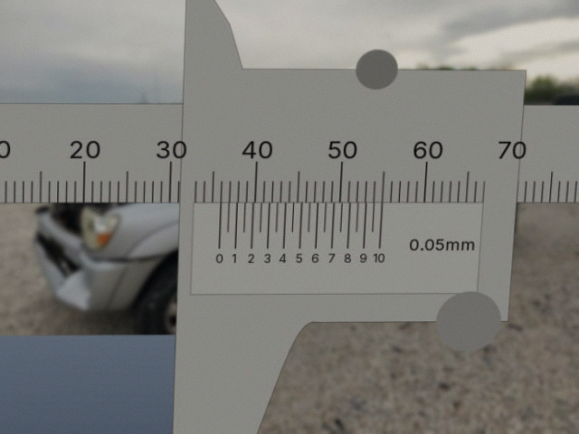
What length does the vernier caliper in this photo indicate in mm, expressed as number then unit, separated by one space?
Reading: 36.0 mm
